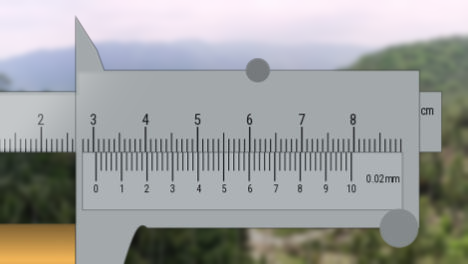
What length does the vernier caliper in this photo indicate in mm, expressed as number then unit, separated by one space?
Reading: 30.5 mm
